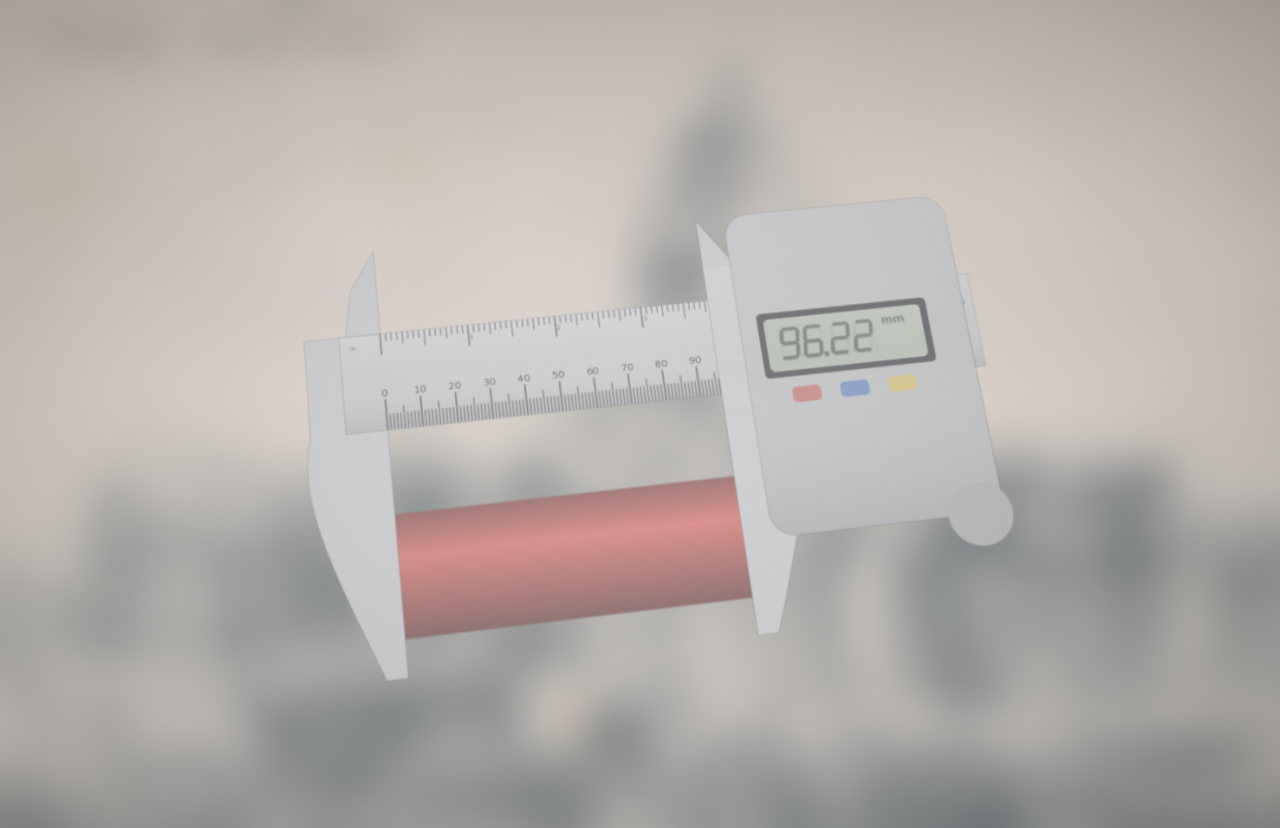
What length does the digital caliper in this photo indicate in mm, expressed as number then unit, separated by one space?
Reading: 96.22 mm
